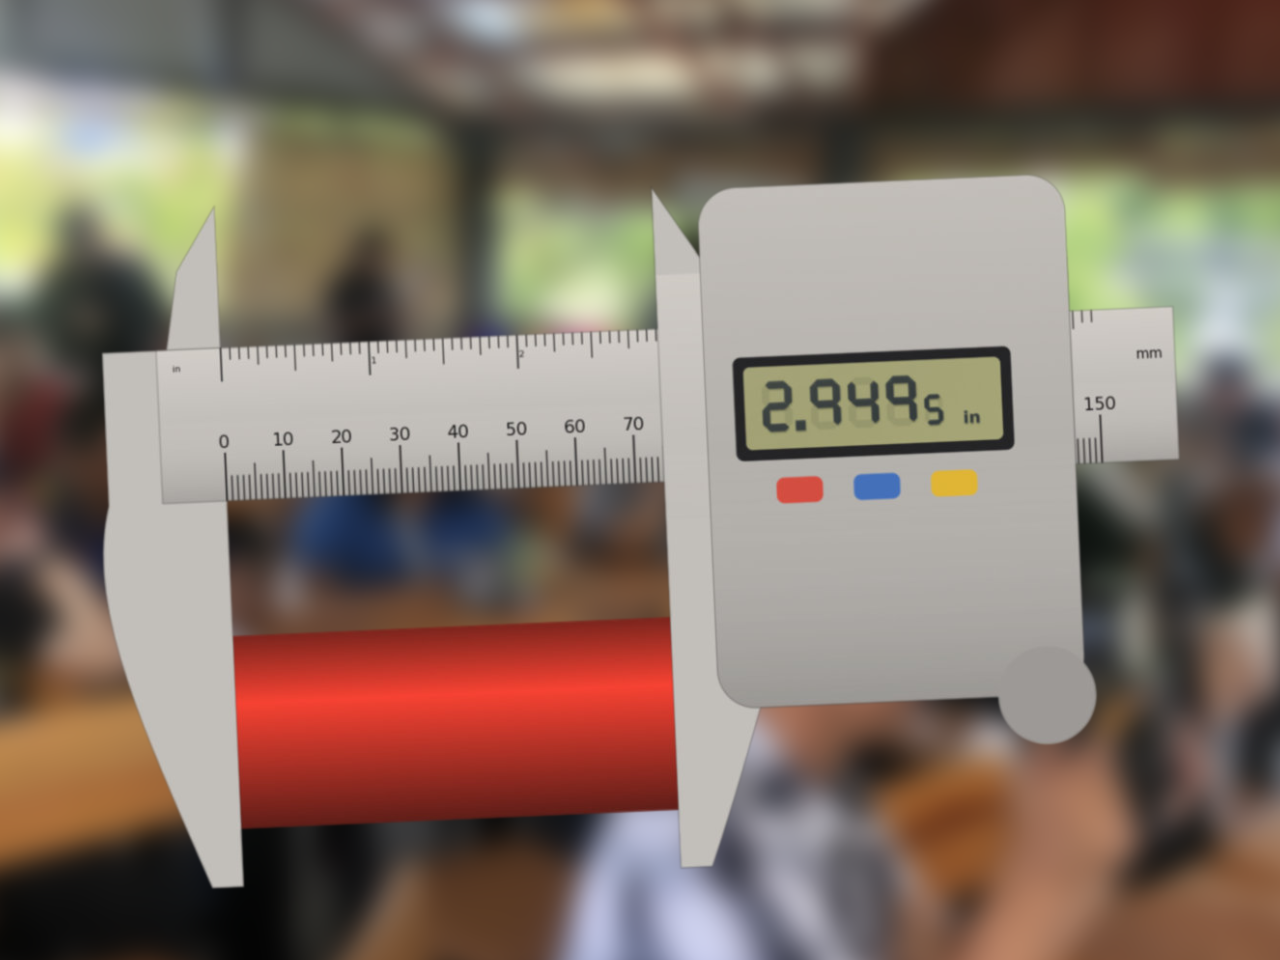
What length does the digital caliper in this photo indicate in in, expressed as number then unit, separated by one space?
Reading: 2.9495 in
